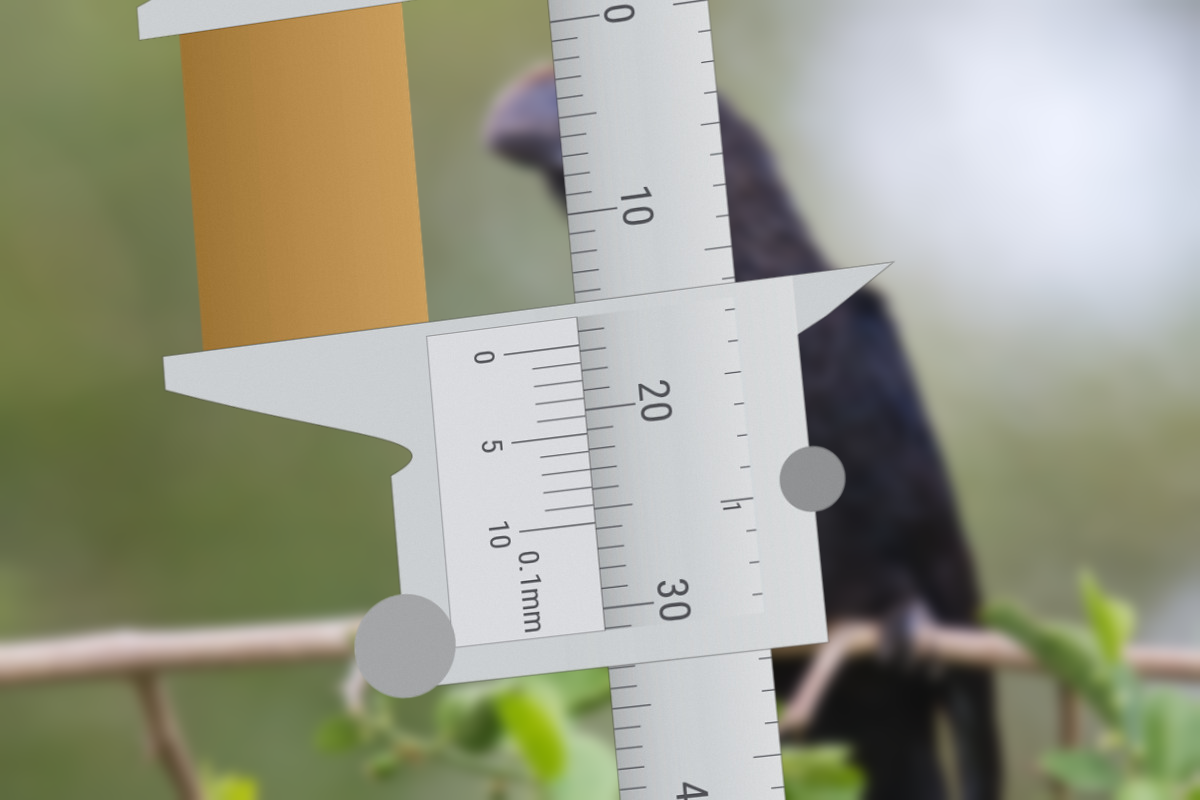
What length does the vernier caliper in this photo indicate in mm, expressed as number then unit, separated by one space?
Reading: 16.7 mm
